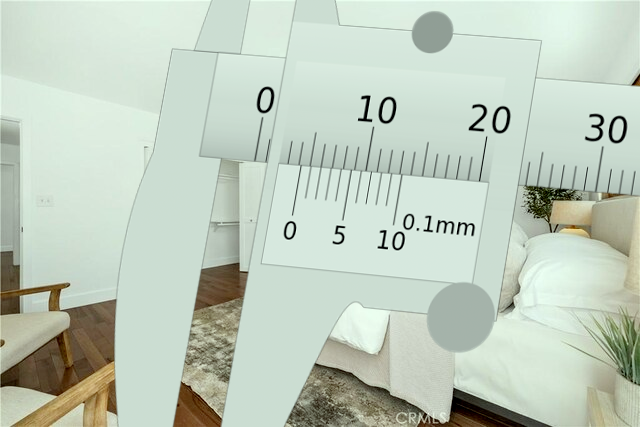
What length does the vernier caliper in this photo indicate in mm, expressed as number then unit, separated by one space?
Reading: 4.2 mm
